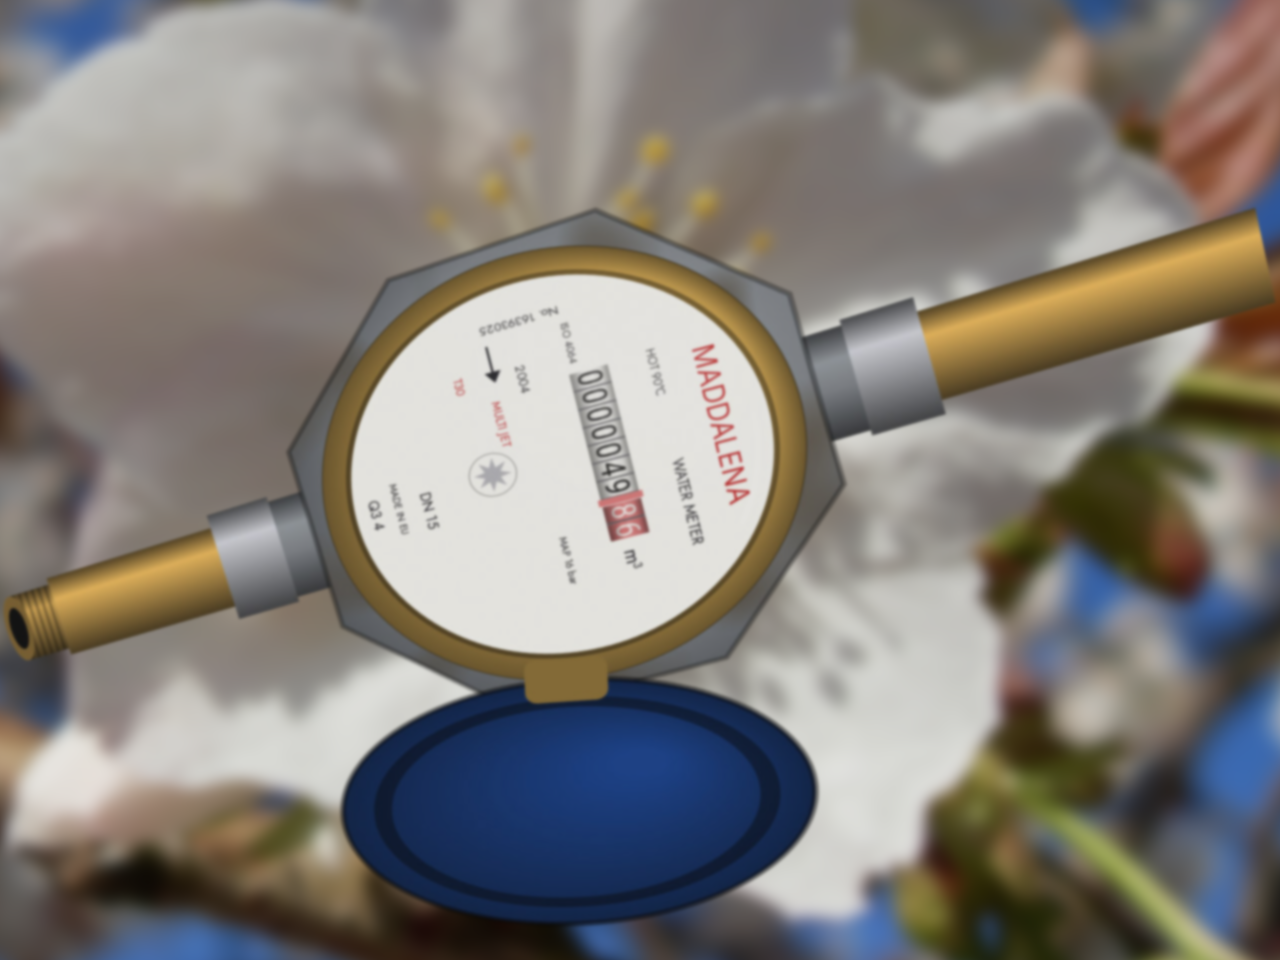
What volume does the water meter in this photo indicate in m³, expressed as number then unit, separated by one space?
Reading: 49.86 m³
